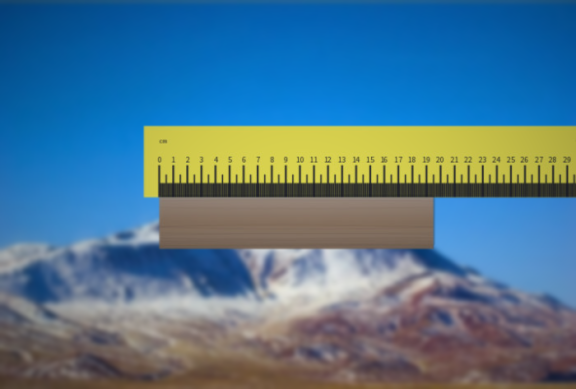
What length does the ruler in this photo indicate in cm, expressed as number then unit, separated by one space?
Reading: 19.5 cm
